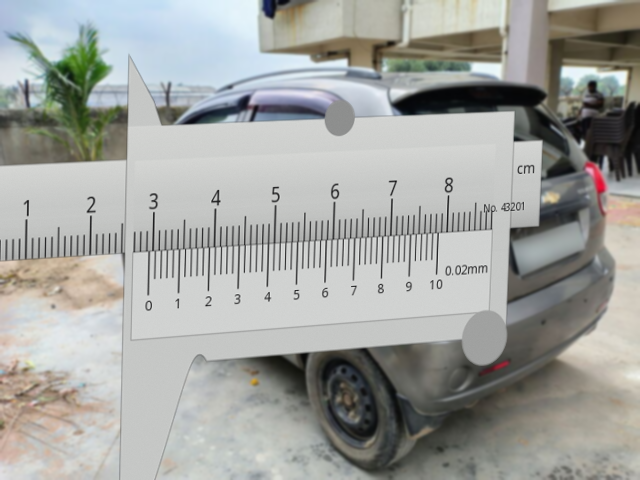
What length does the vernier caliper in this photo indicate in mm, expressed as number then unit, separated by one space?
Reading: 29.4 mm
